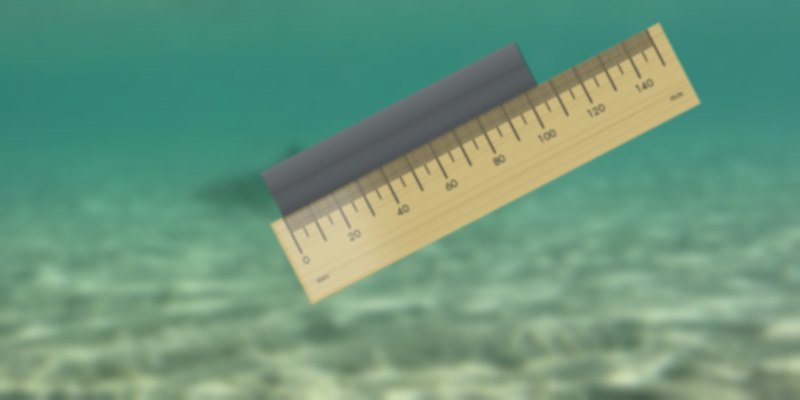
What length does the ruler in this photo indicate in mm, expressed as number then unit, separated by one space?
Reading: 105 mm
